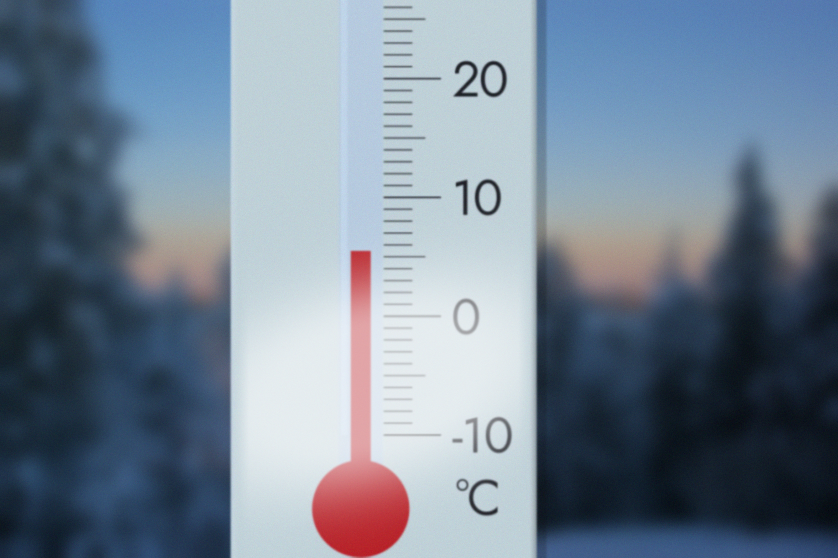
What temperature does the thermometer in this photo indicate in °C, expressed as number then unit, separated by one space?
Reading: 5.5 °C
